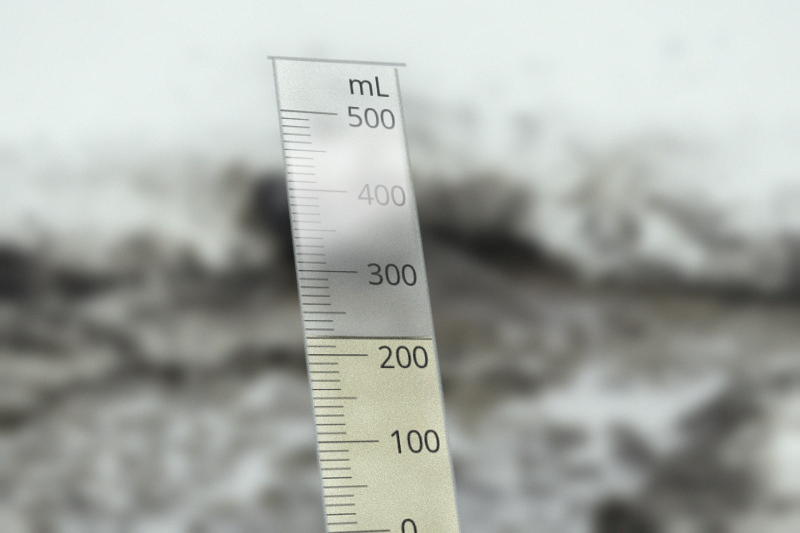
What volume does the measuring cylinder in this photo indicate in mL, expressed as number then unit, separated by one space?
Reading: 220 mL
